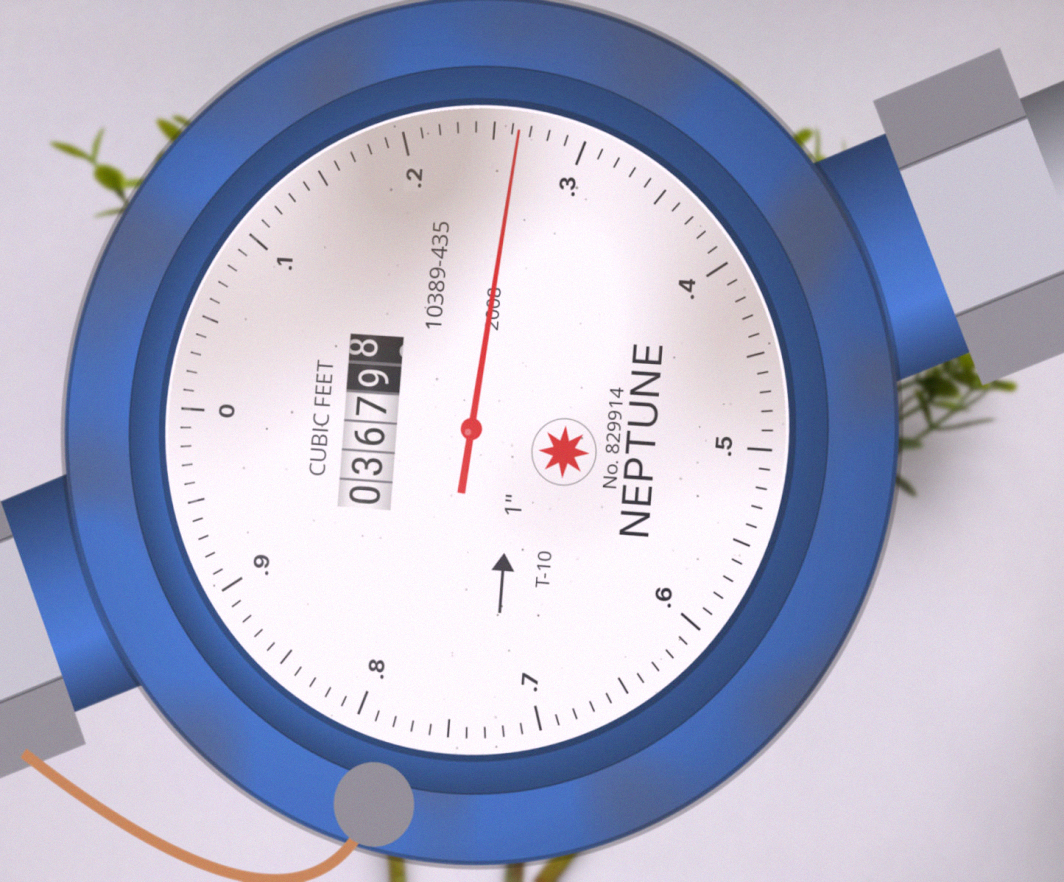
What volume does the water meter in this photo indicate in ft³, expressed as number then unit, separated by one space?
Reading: 36798.26 ft³
